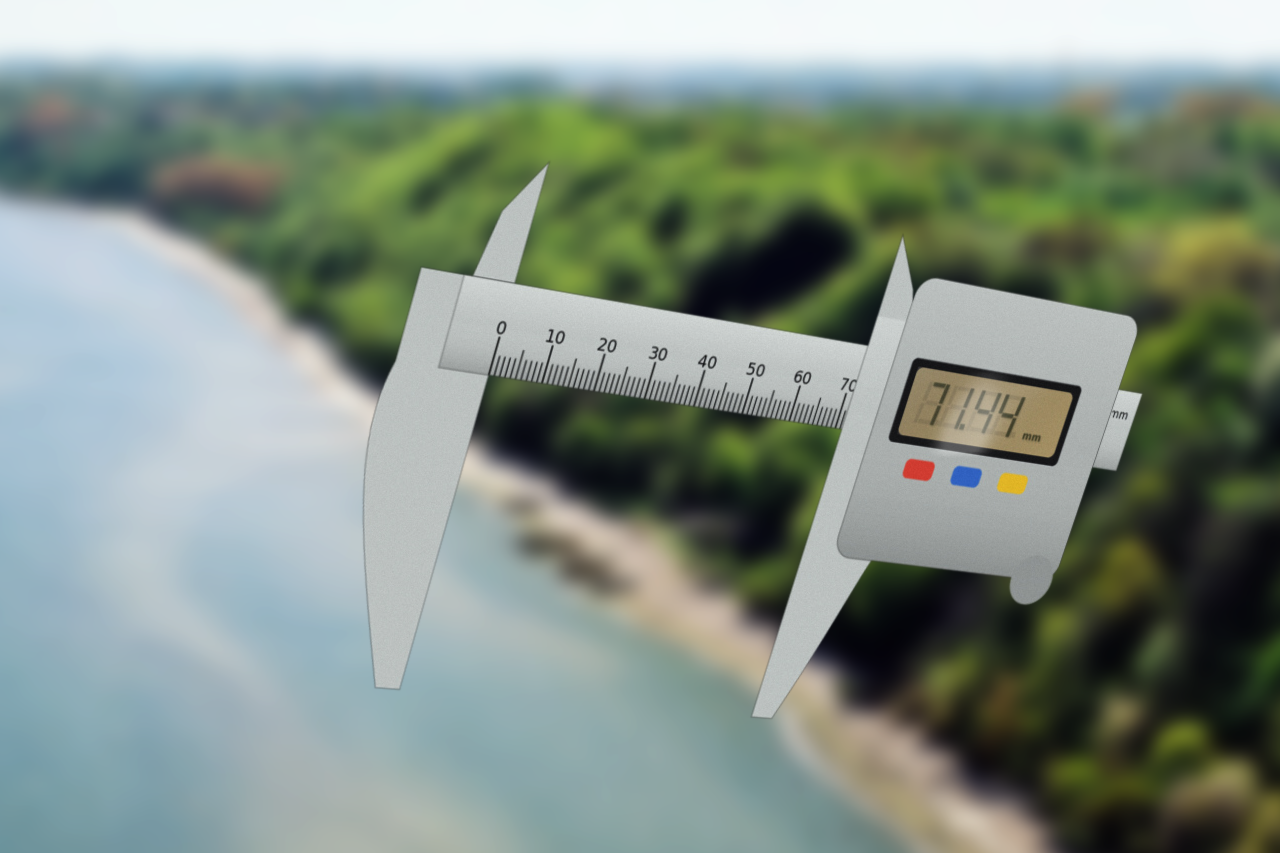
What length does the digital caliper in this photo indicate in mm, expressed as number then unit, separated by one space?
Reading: 71.44 mm
